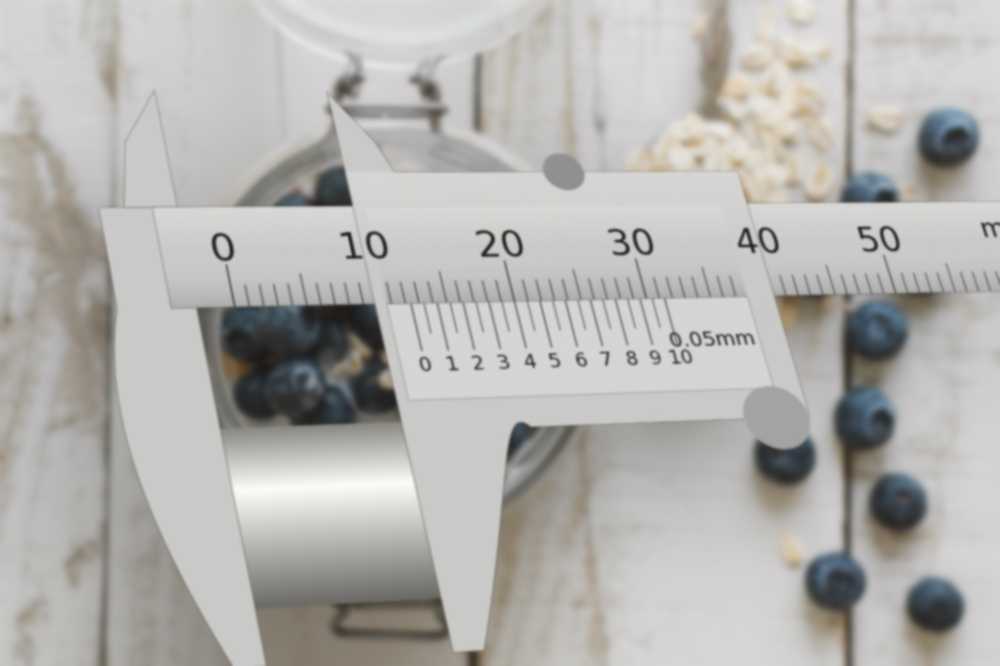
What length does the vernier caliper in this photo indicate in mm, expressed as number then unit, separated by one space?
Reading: 12.4 mm
